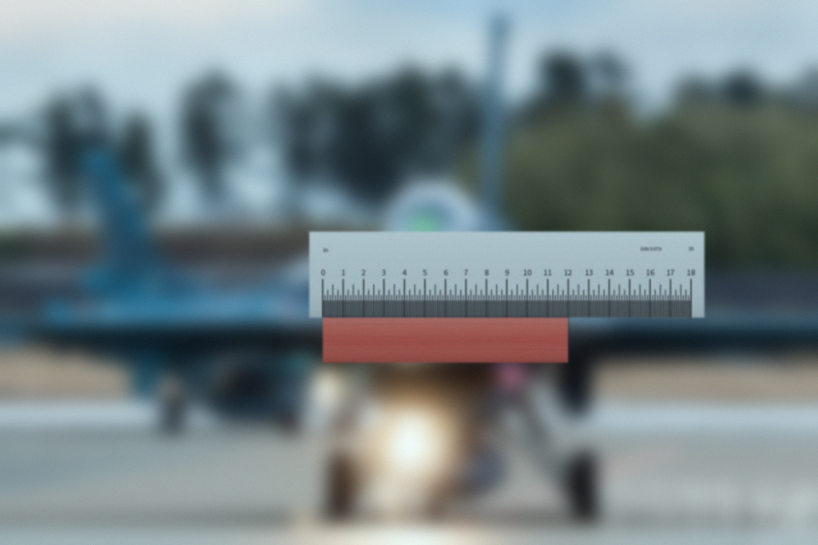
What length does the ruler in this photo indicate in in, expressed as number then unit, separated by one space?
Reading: 12 in
